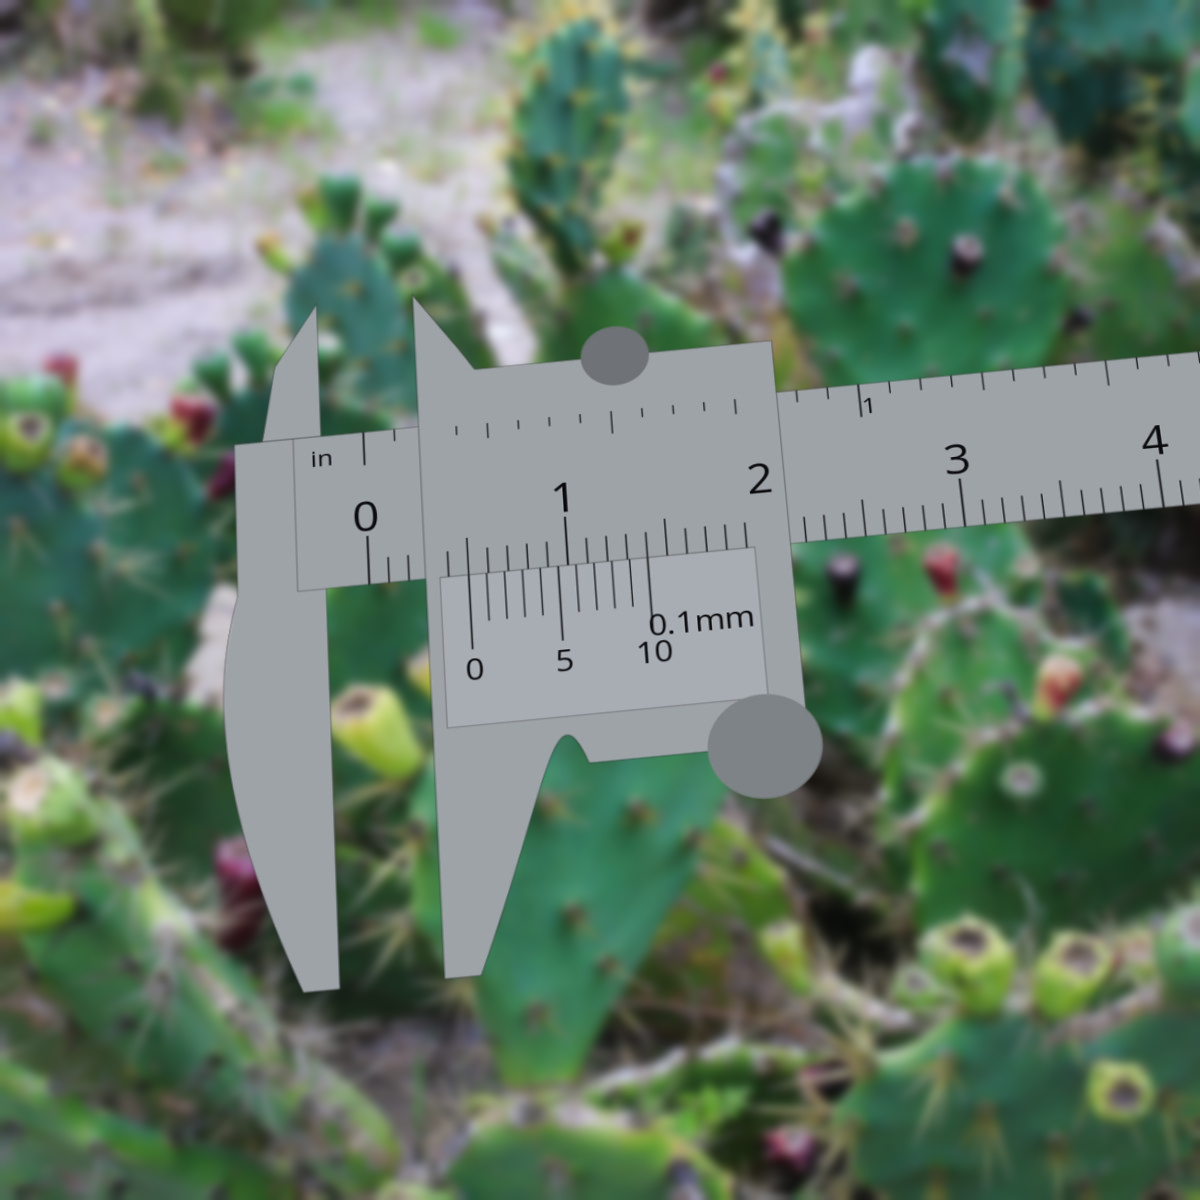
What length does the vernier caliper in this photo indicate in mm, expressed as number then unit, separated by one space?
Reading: 5.0 mm
